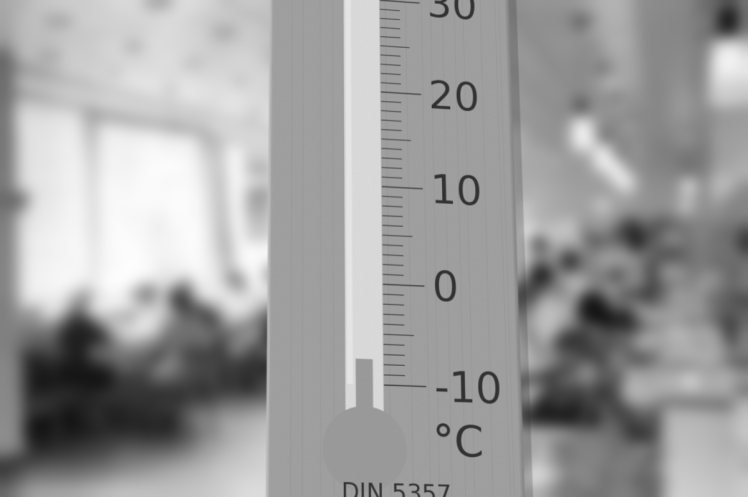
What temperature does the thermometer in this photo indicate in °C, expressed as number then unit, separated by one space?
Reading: -7.5 °C
